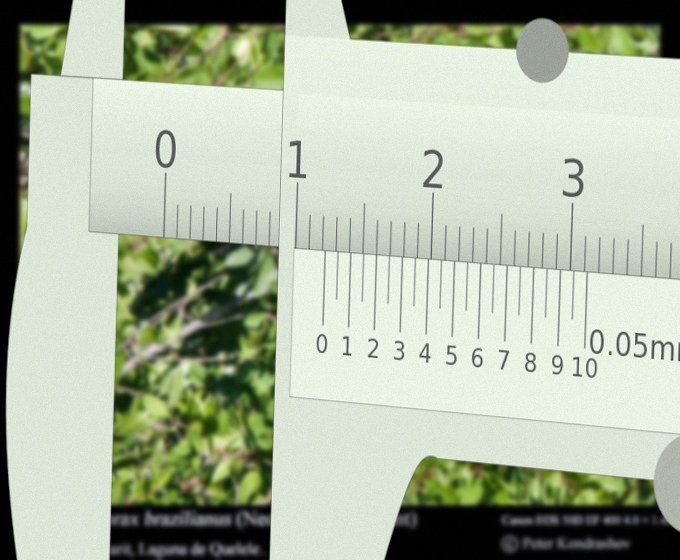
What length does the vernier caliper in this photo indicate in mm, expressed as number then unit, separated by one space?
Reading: 12.2 mm
